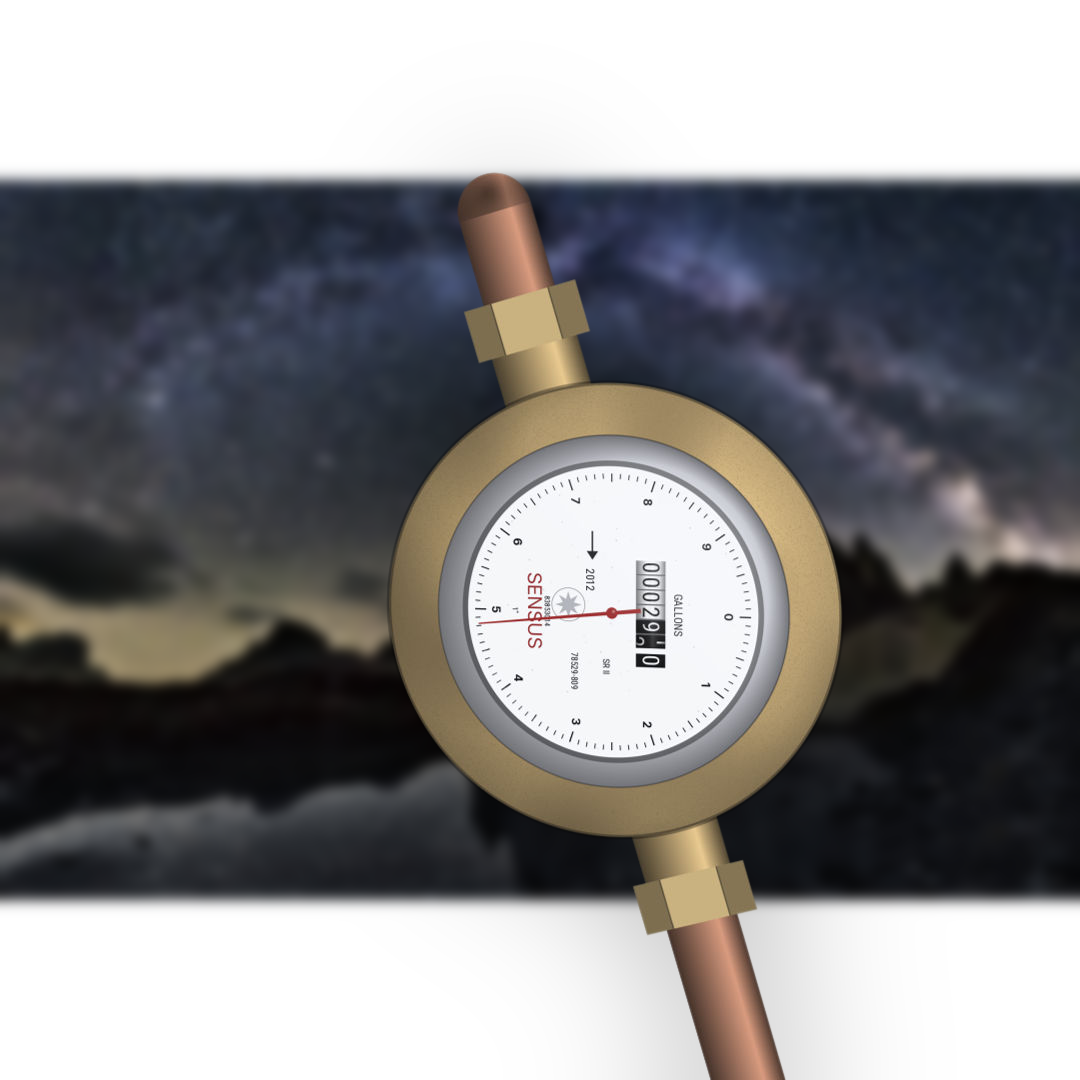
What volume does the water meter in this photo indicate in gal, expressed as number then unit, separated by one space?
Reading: 2914.8 gal
